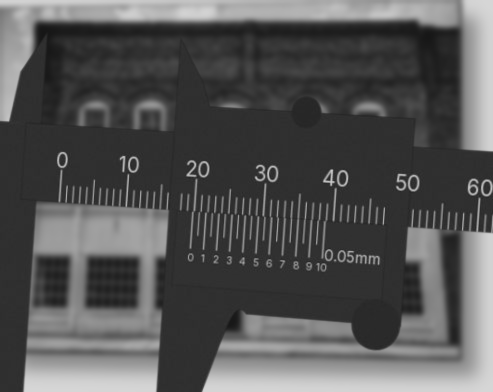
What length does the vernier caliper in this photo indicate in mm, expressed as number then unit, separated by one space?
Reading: 19.8 mm
